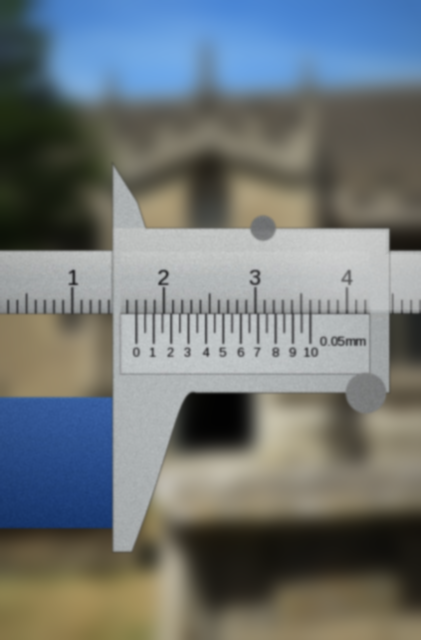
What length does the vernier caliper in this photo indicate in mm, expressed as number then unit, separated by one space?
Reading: 17.0 mm
